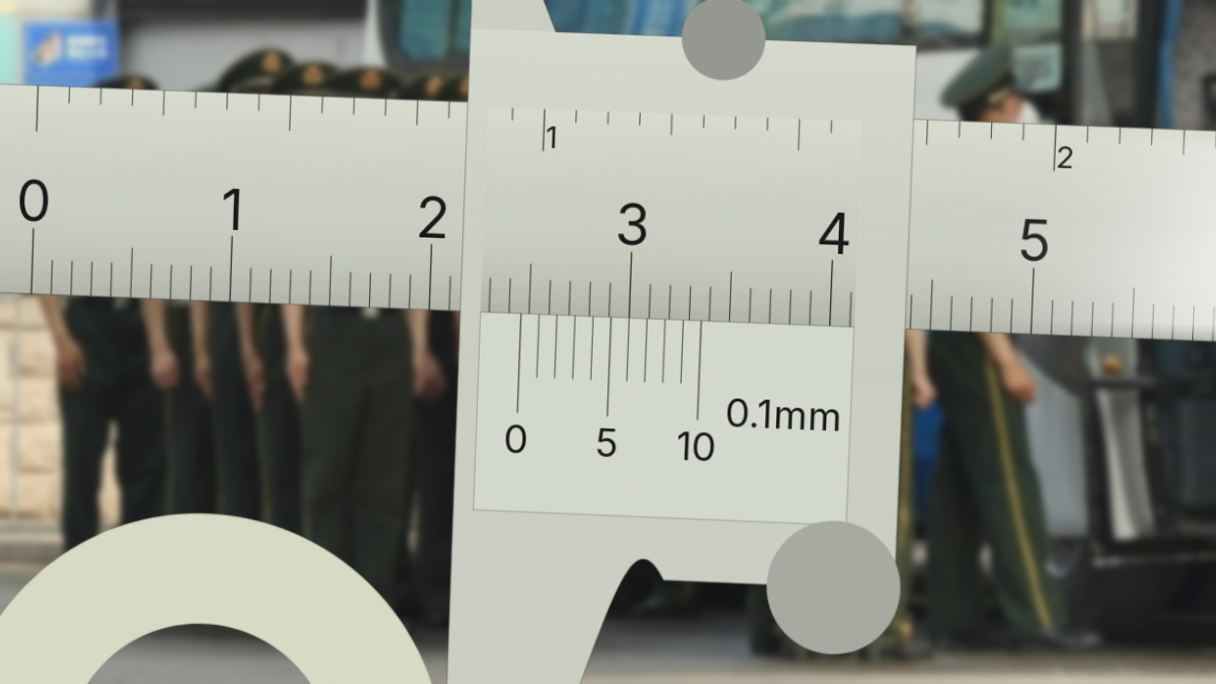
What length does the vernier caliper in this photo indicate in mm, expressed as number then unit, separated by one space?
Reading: 24.6 mm
